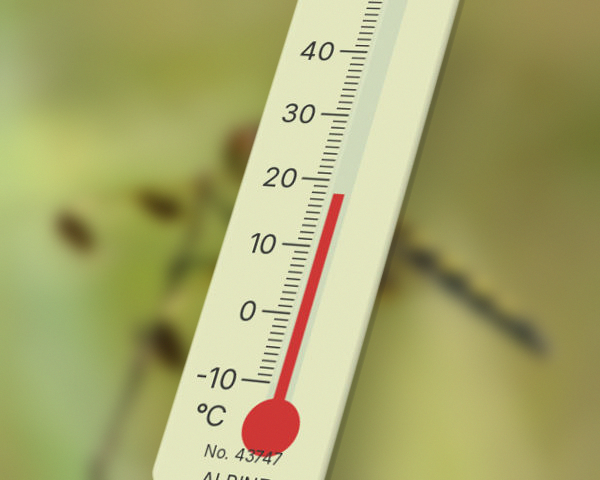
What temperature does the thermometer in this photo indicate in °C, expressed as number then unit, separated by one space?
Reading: 18 °C
